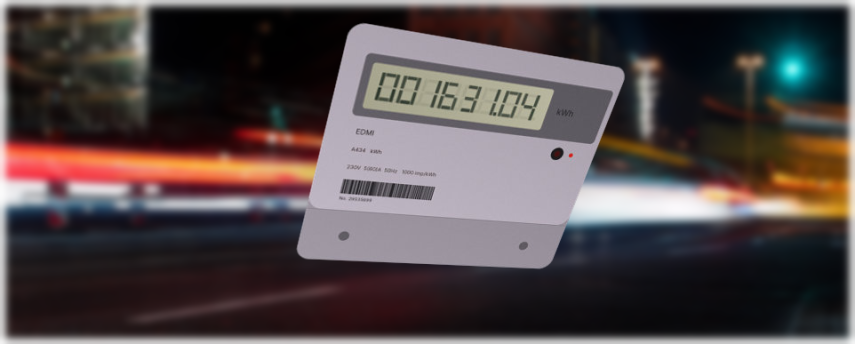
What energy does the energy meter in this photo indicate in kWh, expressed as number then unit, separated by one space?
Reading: 1631.04 kWh
